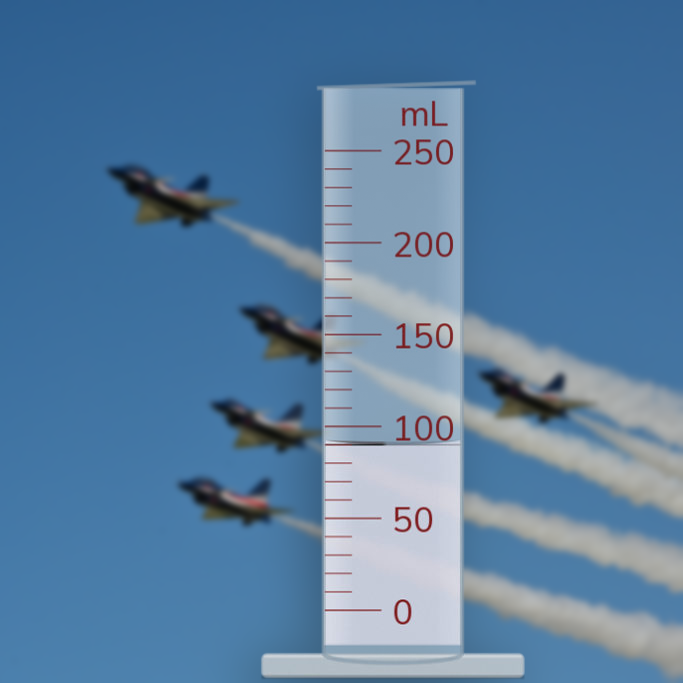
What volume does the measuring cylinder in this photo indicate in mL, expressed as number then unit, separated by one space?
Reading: 90 mL
